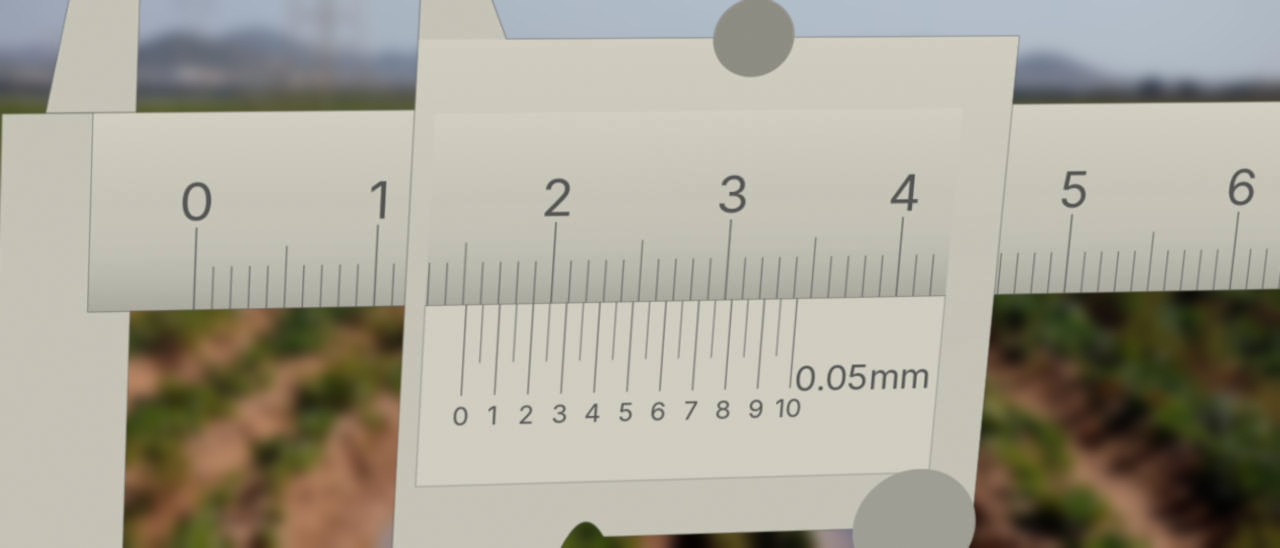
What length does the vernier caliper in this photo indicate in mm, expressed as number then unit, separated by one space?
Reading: 15.2 mm
